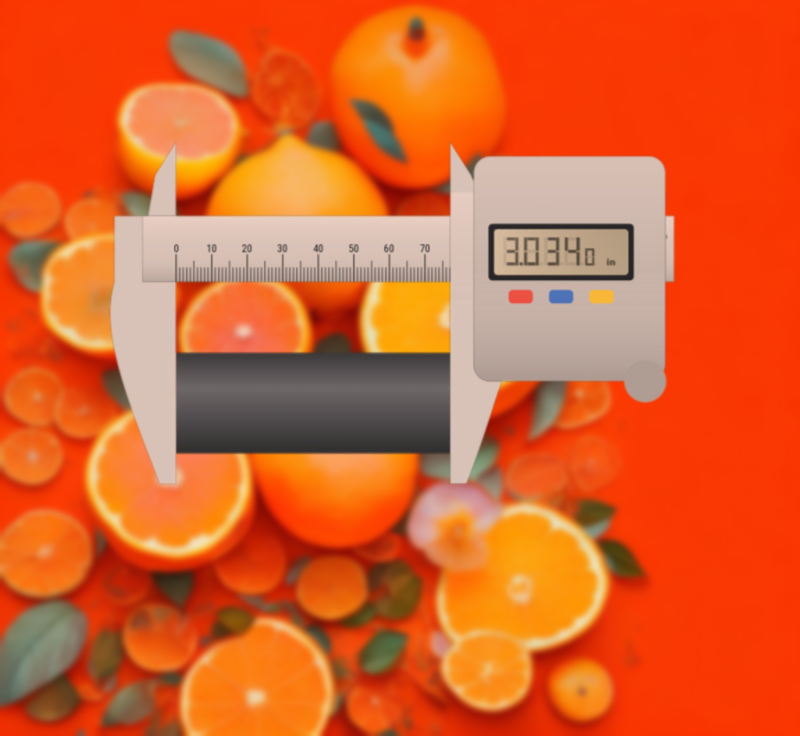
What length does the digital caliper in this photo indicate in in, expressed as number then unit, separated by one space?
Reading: 3.0340 in
